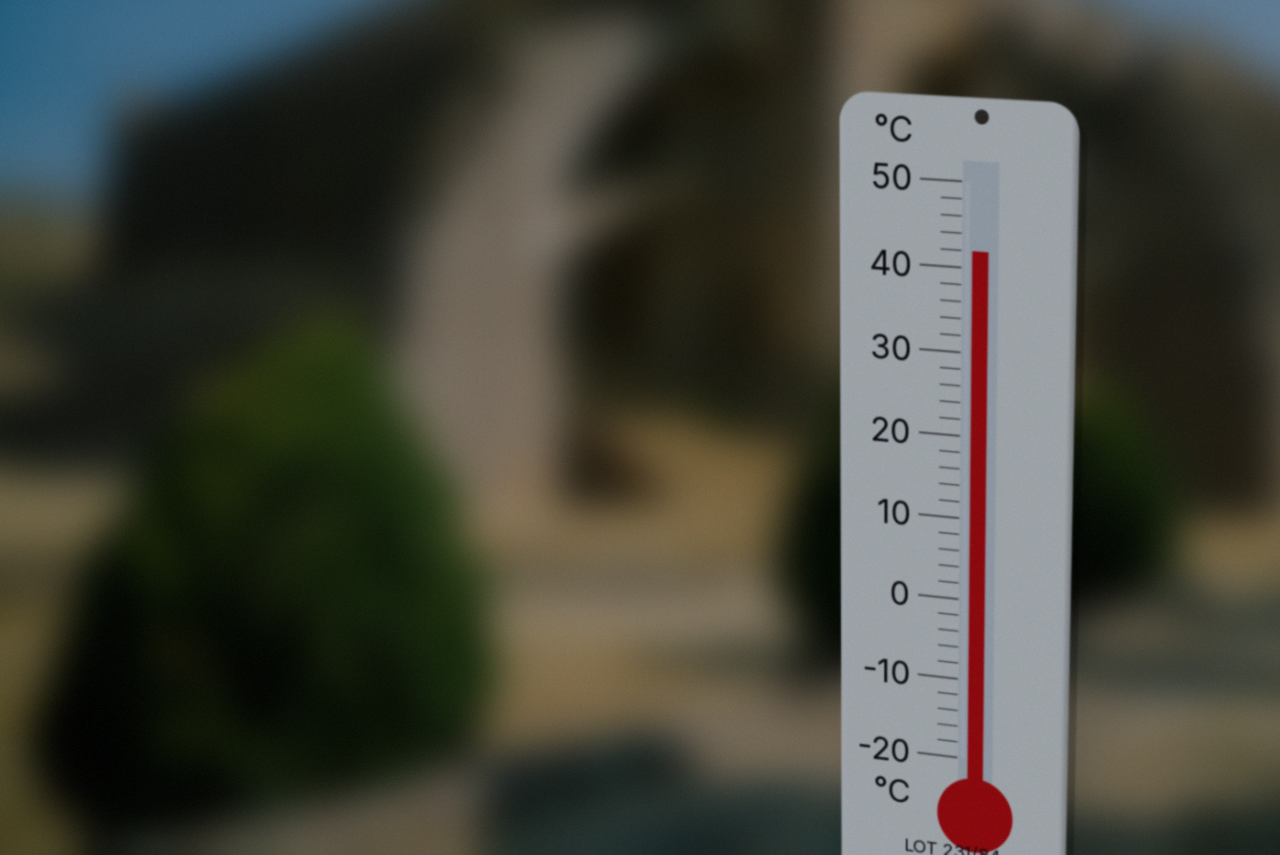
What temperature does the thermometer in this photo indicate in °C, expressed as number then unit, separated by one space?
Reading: 42 °C
